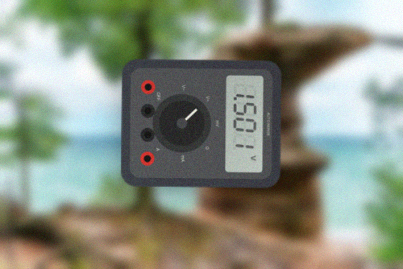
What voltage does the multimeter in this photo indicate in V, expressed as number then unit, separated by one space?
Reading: 1.501 V
